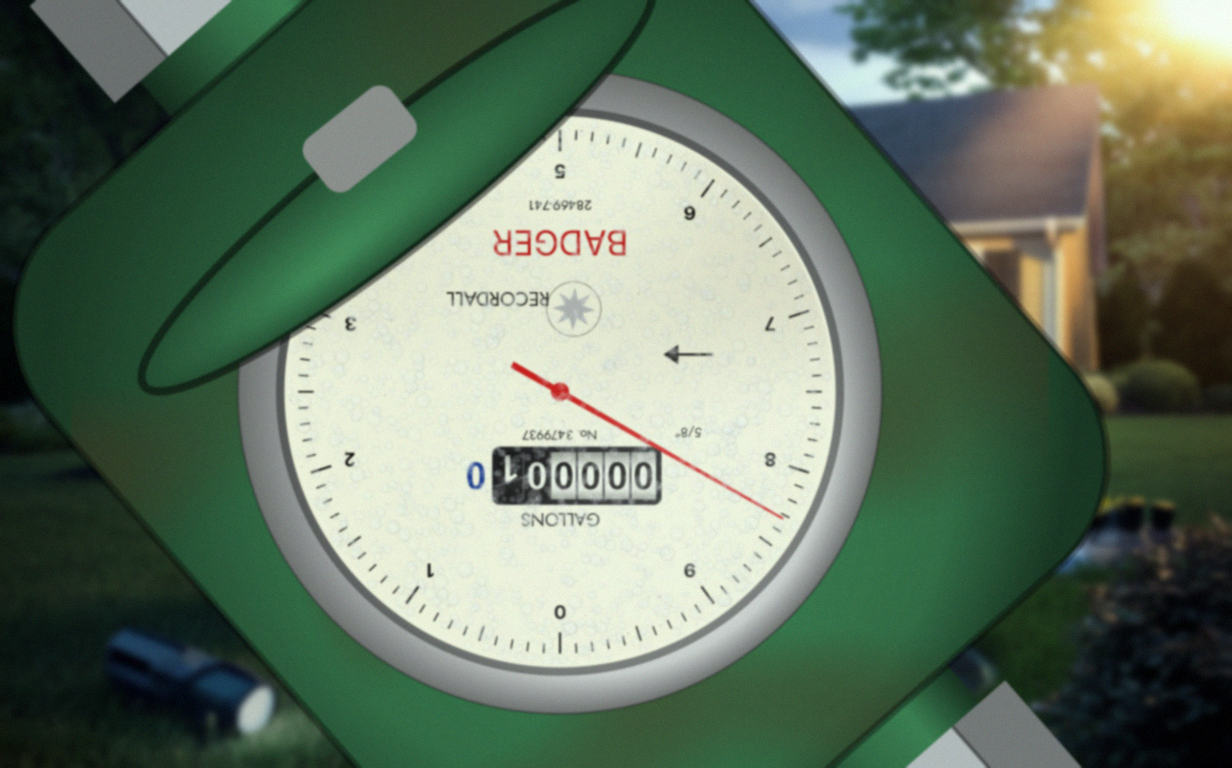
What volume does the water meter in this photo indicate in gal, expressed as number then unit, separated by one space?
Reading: 8.3 gal
